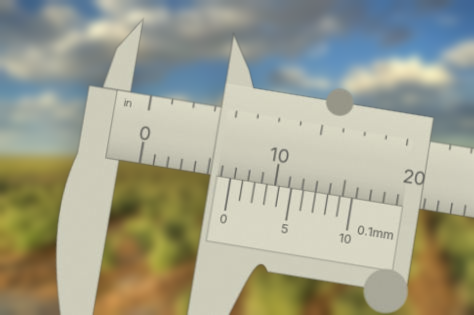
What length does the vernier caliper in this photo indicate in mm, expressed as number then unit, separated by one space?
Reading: 6.7 mm
